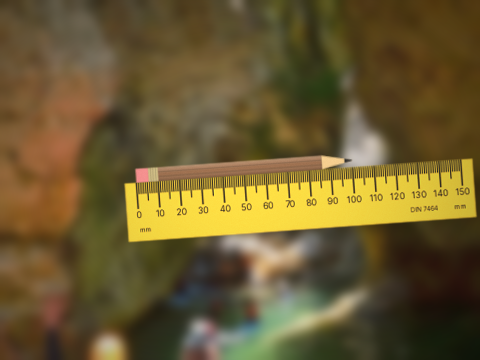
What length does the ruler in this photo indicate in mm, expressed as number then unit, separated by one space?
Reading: 100 mm
